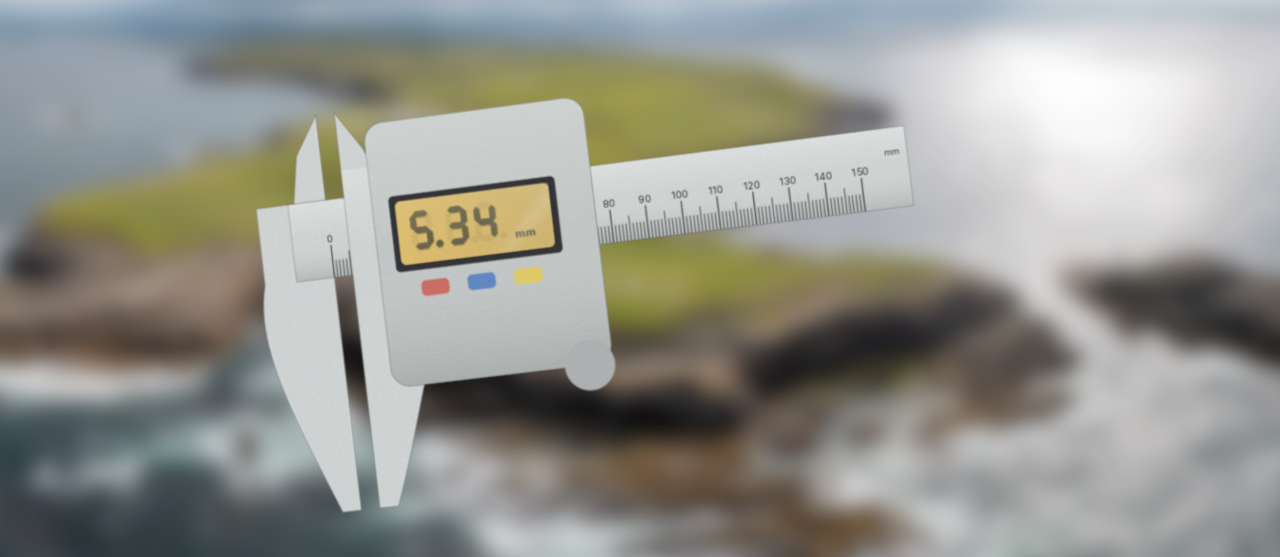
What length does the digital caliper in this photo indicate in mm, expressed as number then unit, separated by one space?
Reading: 5.34 mm
